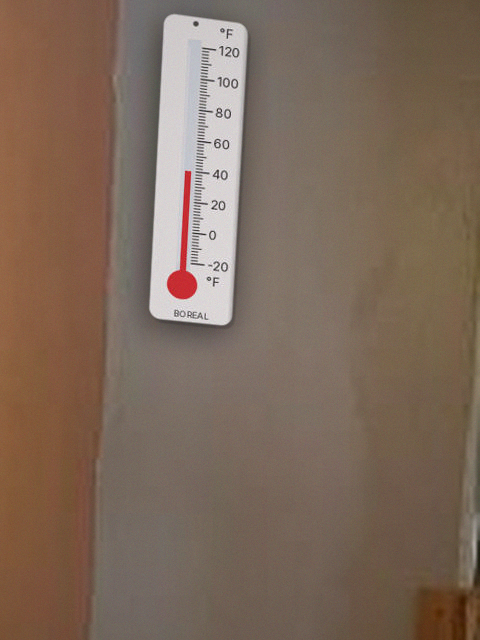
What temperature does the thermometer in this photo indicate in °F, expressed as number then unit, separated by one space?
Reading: 40 °F
